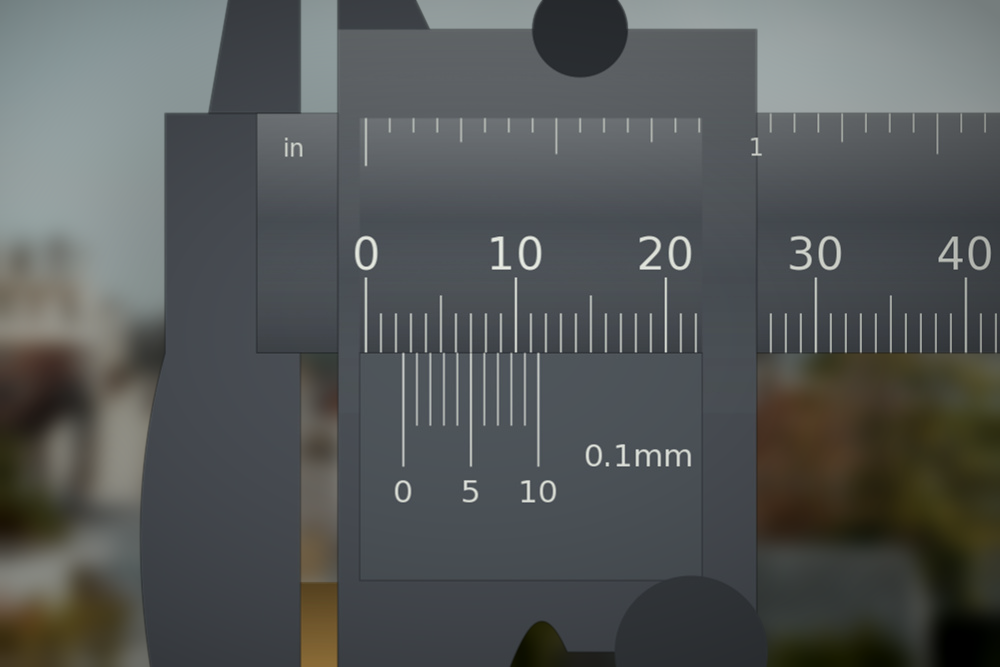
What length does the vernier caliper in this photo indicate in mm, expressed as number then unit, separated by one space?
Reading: 2.5 mm
